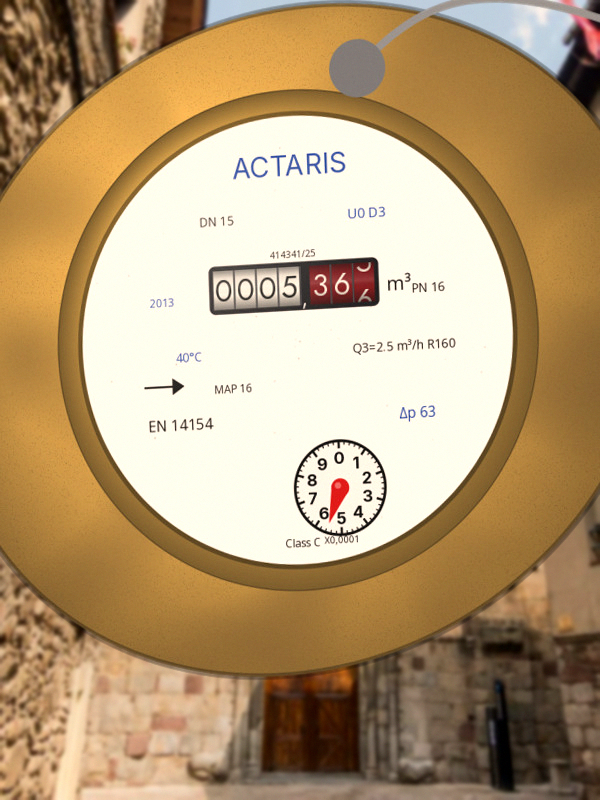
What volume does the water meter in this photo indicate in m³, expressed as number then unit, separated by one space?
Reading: 5.3655 m³
